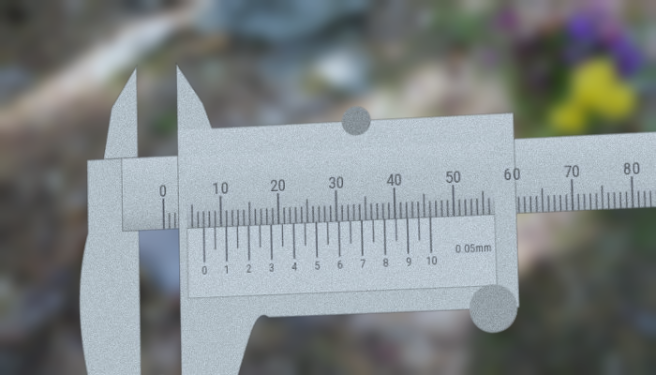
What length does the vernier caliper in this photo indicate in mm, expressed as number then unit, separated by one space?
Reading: 7.0 mm
